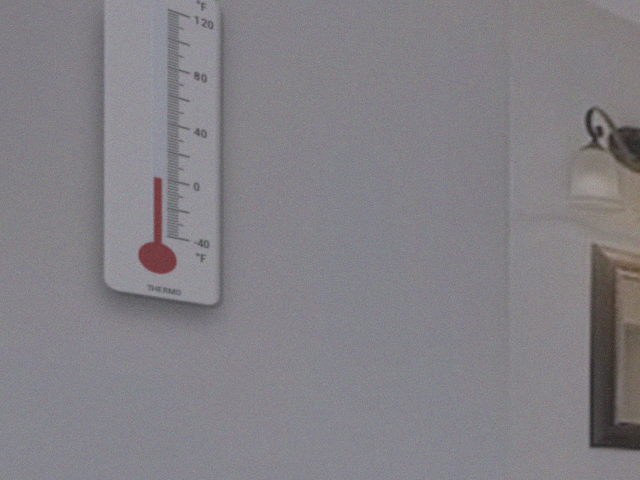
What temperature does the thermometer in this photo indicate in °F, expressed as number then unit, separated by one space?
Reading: 0 °F
